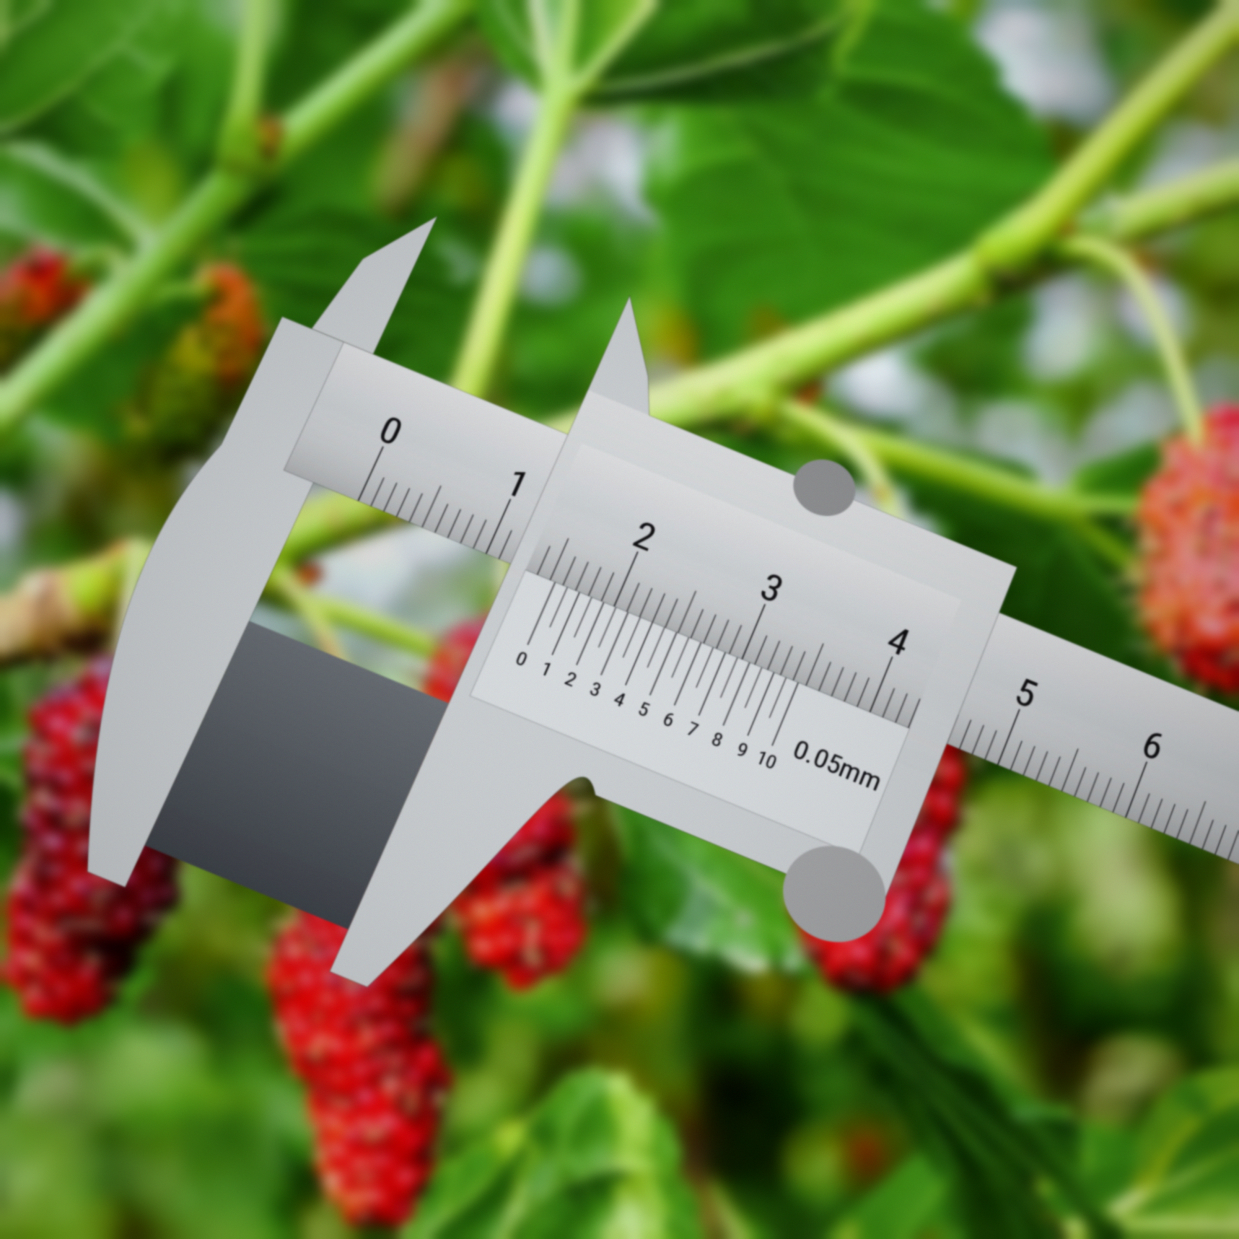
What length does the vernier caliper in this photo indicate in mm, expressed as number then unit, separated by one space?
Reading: 15.4 mm
